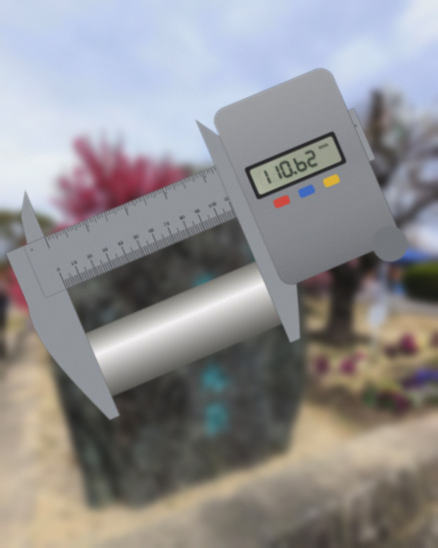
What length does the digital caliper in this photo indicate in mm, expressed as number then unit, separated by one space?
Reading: 110.62 mm
